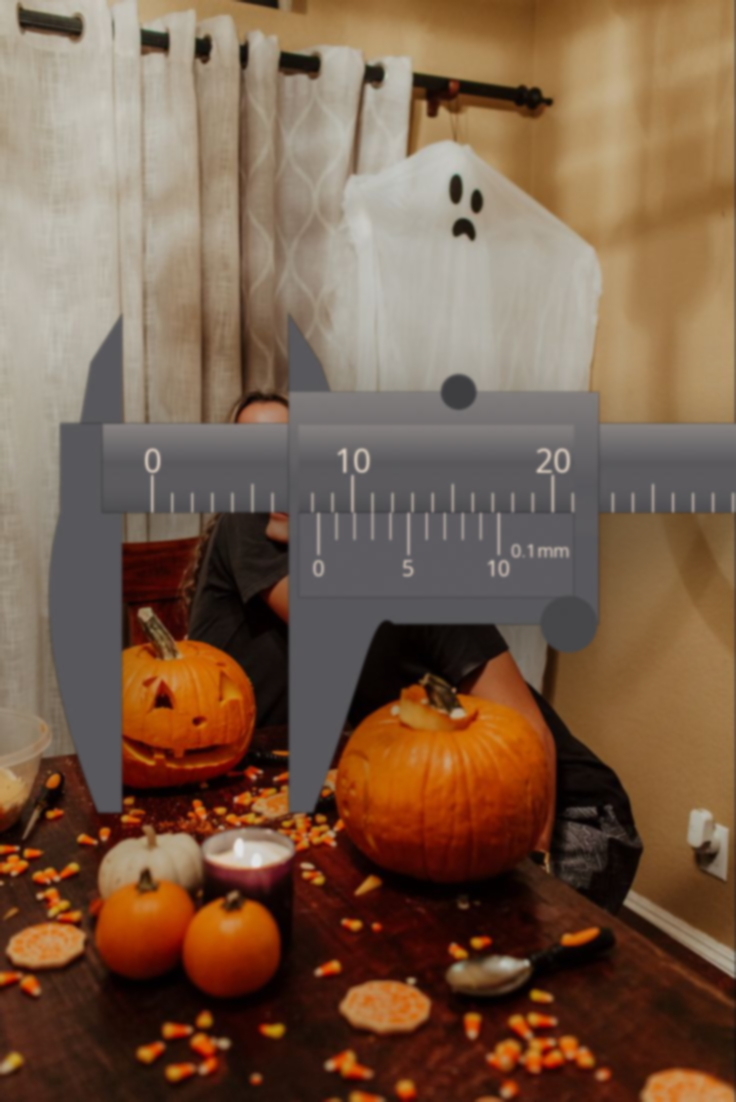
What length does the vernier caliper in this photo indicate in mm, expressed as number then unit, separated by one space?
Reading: 8.3 mm
